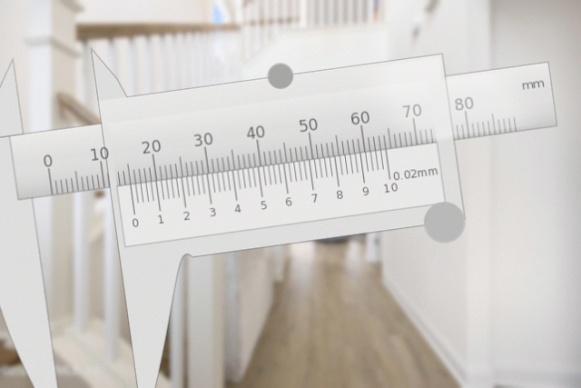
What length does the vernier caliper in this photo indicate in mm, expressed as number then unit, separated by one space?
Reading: 15.0 mm
